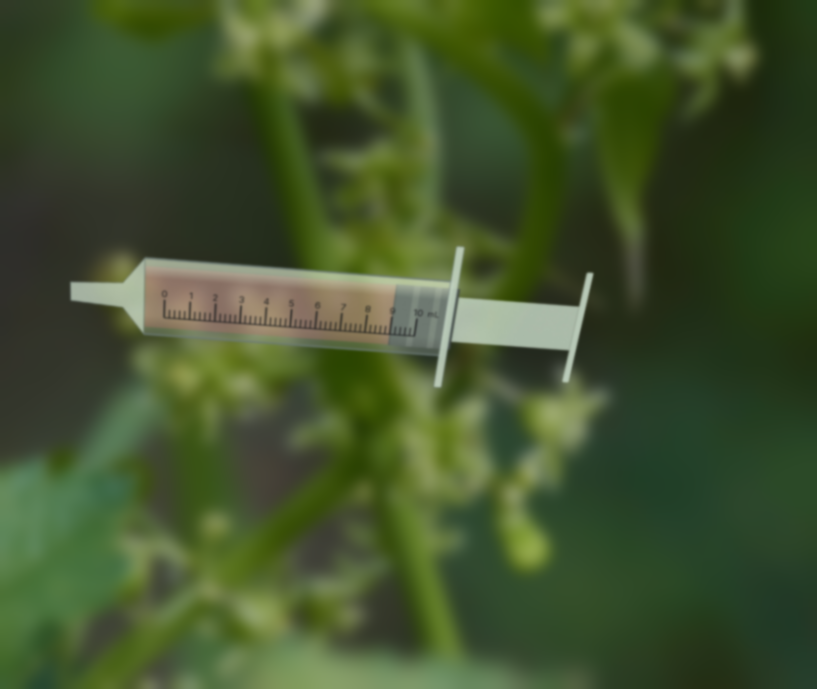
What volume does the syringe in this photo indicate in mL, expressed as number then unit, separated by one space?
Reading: 9 mL
